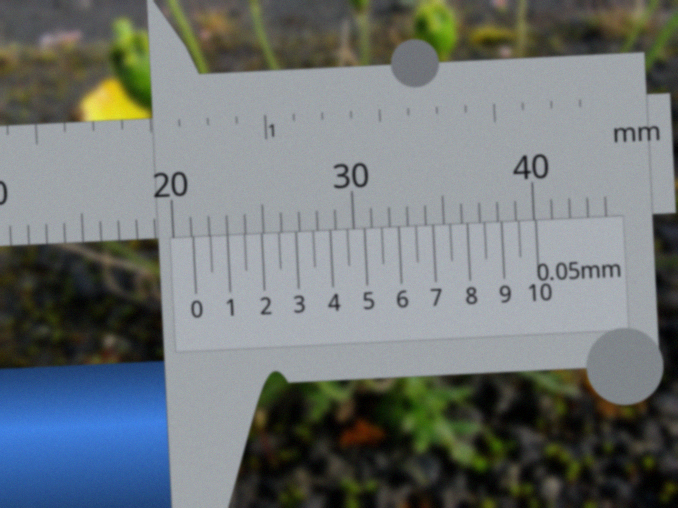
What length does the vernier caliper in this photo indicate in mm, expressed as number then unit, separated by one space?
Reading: 21.1 mm
